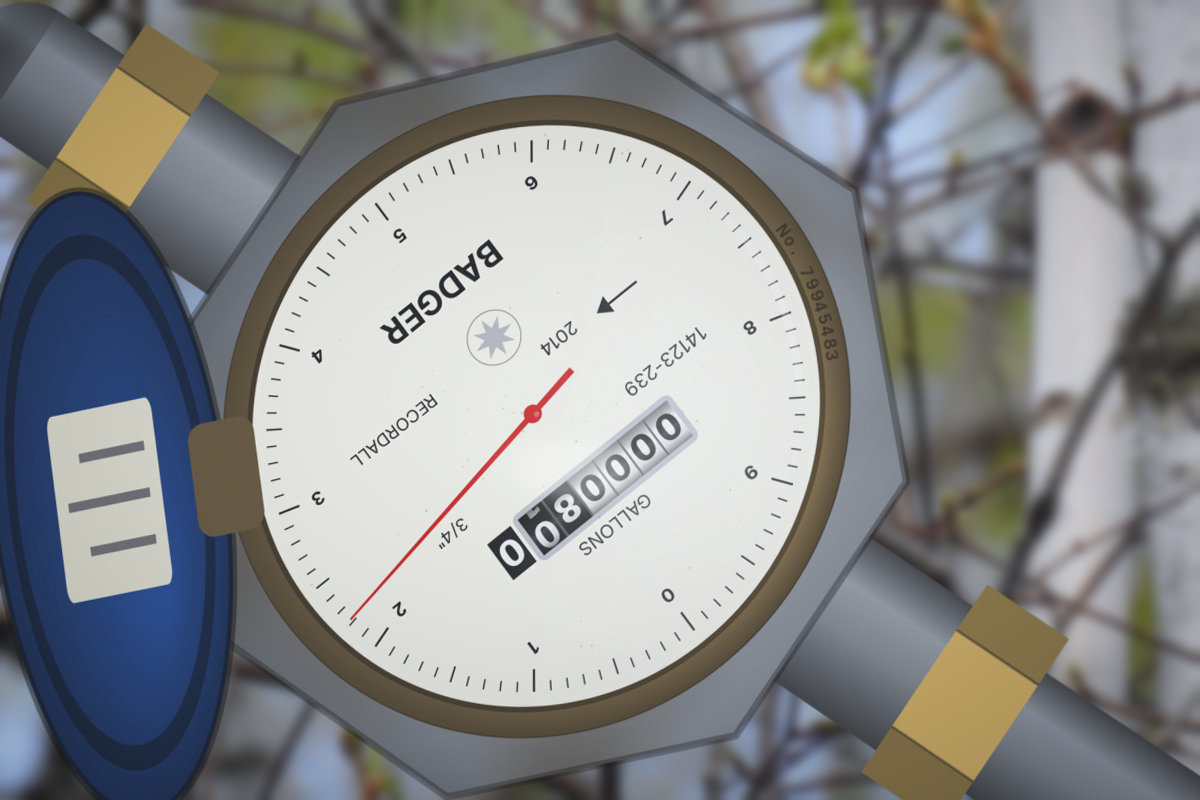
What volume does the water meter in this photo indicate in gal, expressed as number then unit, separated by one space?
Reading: 802.2 gal
